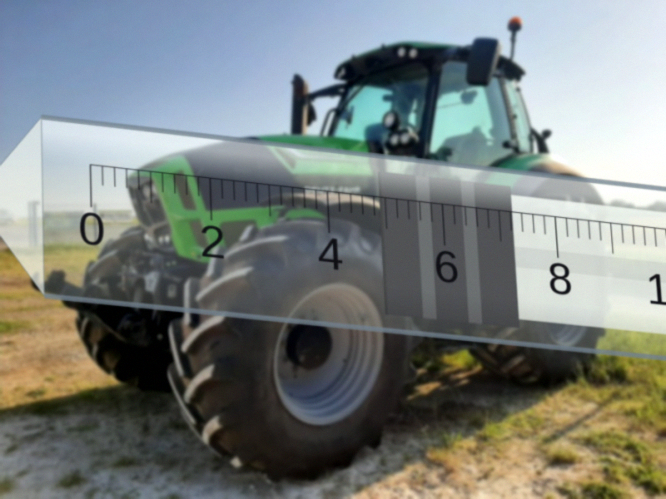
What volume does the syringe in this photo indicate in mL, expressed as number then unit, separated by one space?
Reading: 4.9 mL
